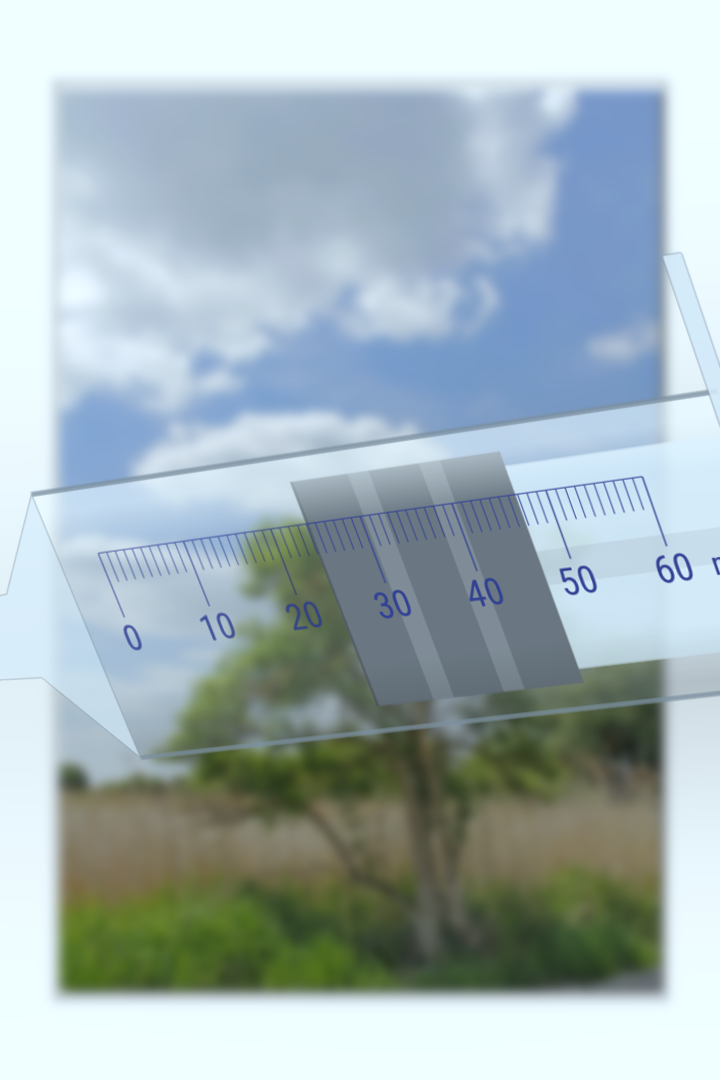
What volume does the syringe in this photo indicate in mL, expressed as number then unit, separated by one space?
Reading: 24 mL
